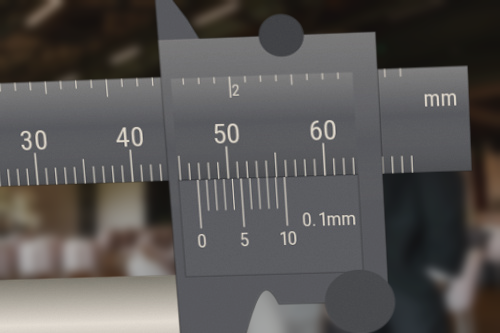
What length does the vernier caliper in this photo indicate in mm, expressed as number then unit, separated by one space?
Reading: 46.8 mm
